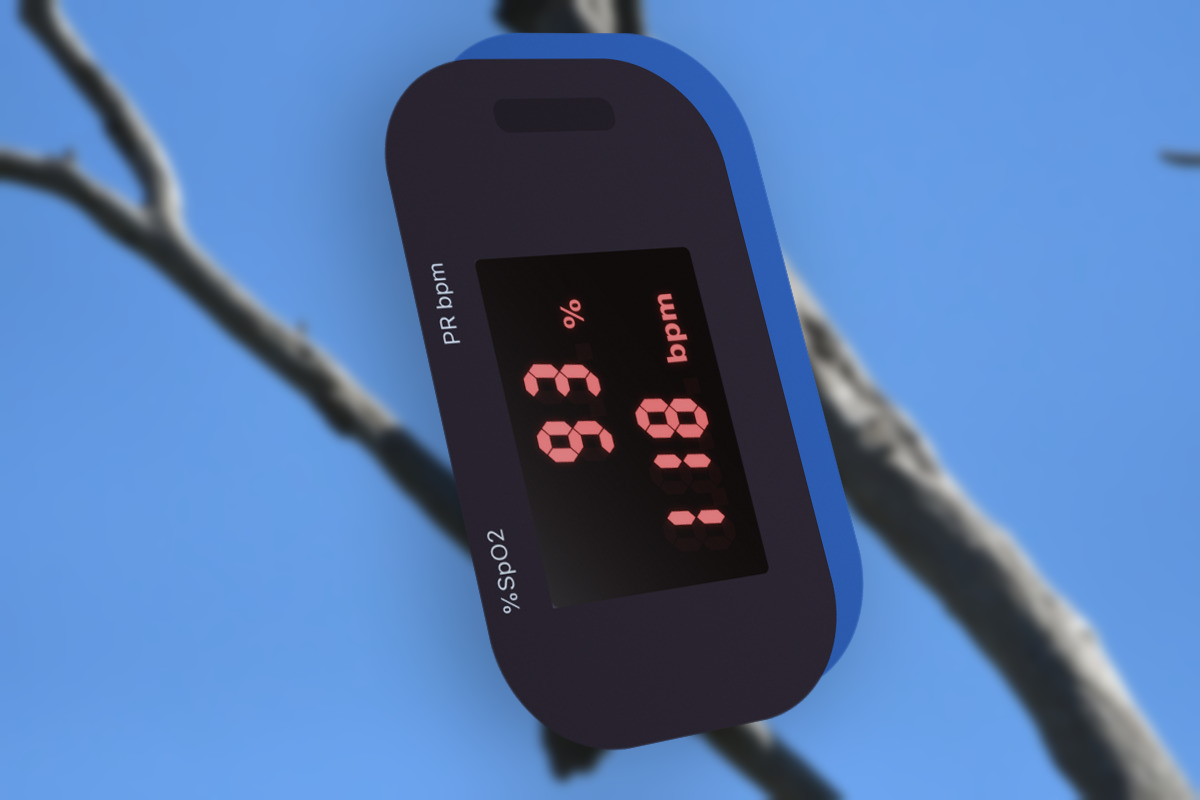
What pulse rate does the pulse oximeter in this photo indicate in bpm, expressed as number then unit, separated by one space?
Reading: 118 bpm
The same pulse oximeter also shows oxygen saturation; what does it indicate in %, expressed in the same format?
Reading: 93 %
